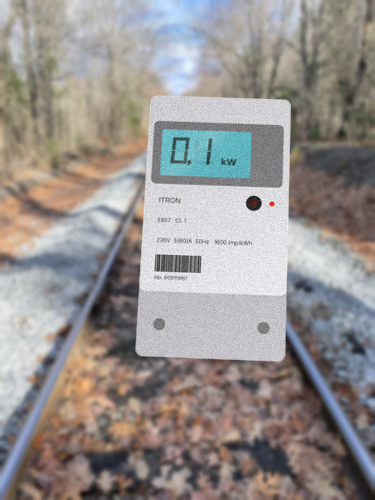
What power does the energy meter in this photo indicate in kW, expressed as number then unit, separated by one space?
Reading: 0.1 kW
